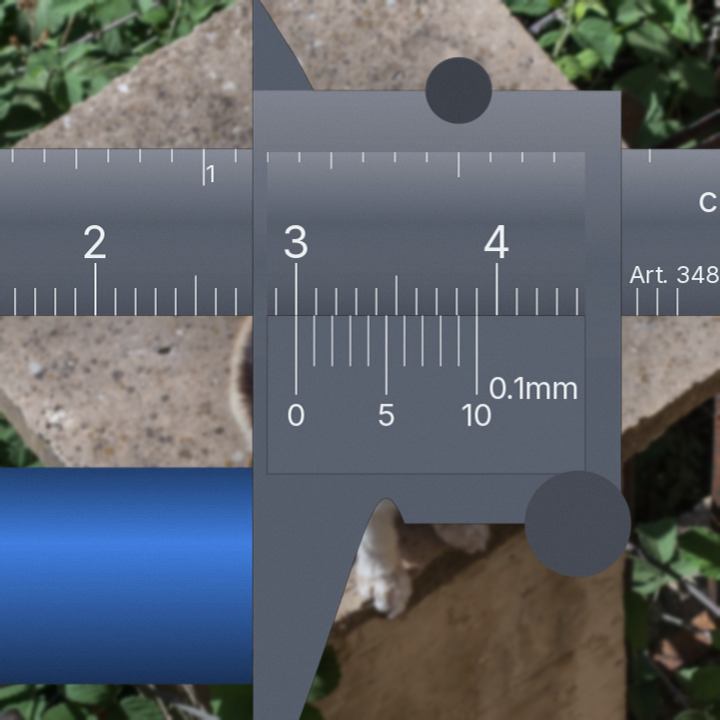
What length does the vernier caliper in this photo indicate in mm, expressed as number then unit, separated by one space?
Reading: 30.0 mm
